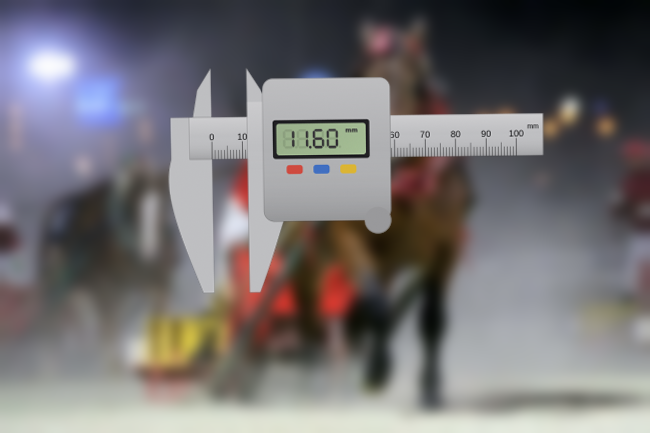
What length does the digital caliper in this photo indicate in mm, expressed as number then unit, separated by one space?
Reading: 11.60 mm
